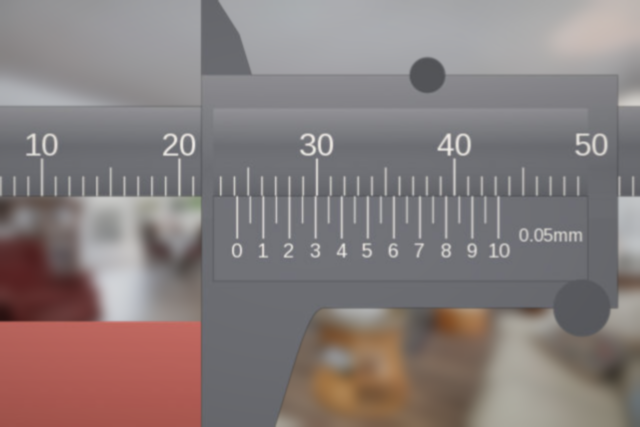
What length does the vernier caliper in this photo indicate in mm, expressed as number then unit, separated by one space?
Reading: 24.2 mm
